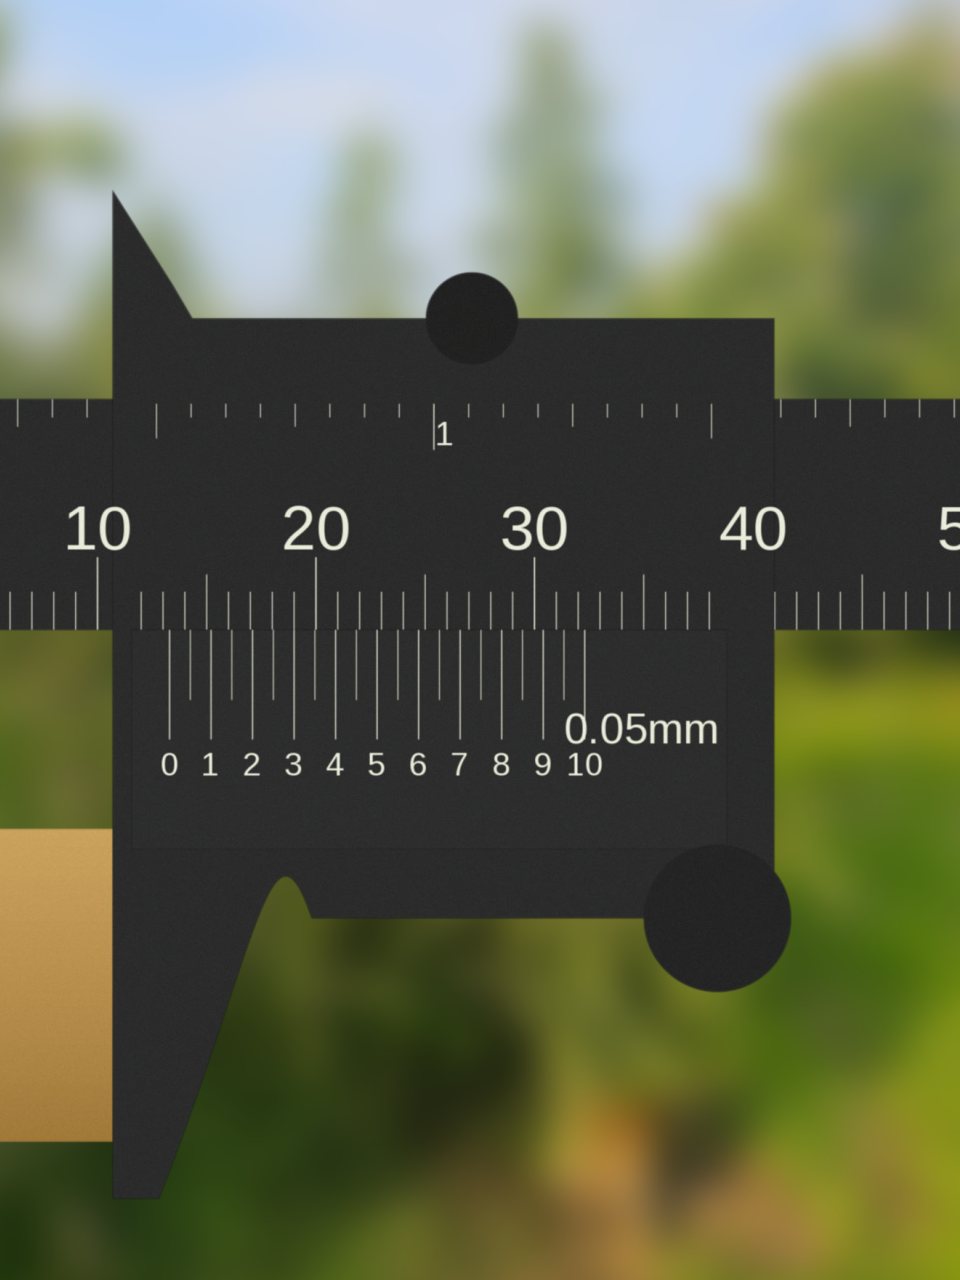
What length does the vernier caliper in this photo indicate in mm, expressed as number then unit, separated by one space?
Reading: 13.3 mm
